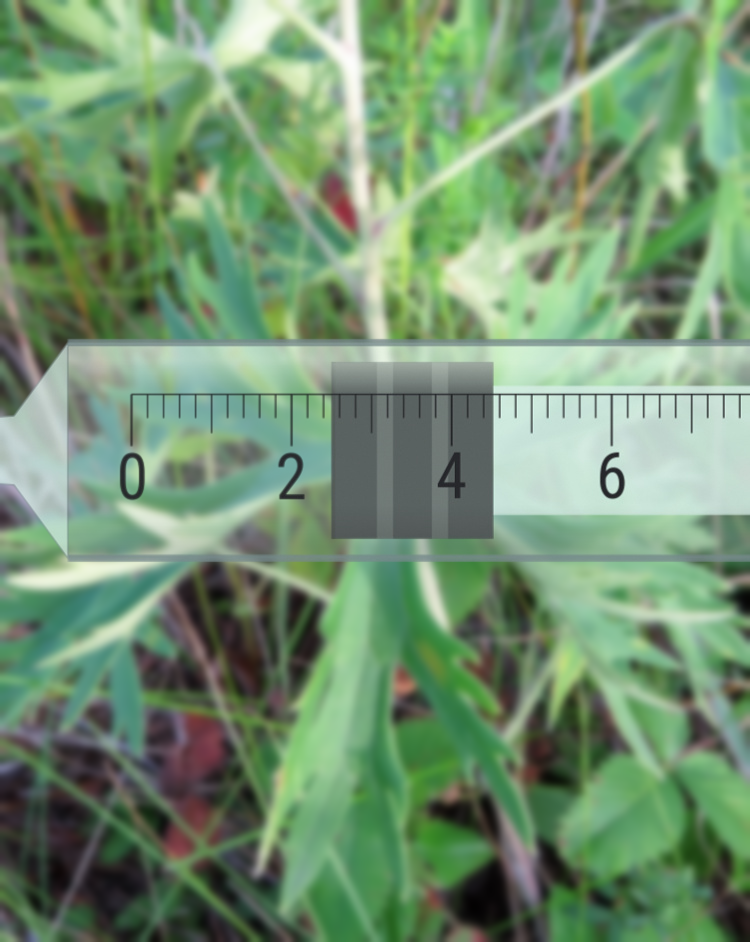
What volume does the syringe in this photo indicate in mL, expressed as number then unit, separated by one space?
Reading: 2.5 mL
